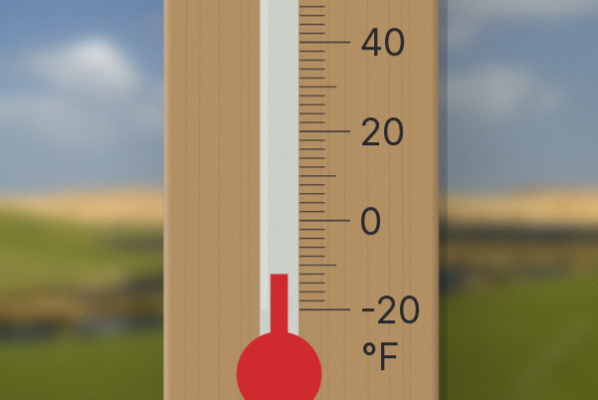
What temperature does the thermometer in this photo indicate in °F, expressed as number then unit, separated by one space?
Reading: -12 °F
